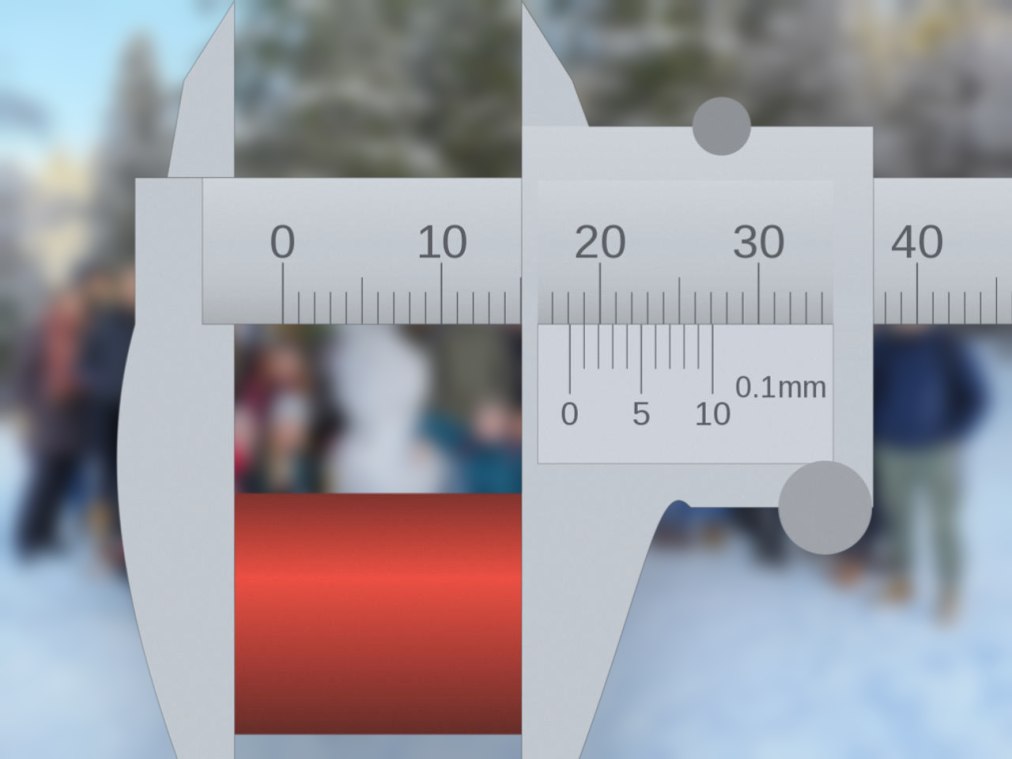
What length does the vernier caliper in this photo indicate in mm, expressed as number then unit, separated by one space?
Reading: 18.1 mm
